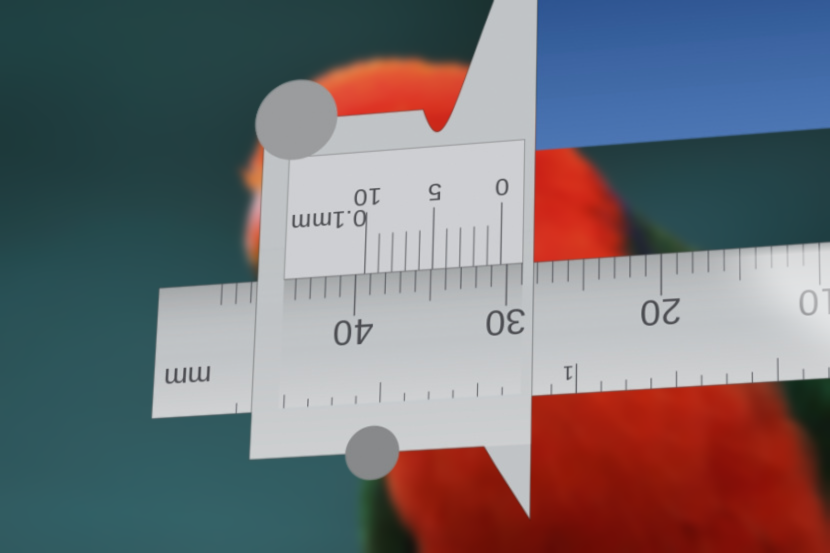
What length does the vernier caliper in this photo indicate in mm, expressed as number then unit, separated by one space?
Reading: 30.4 mm
